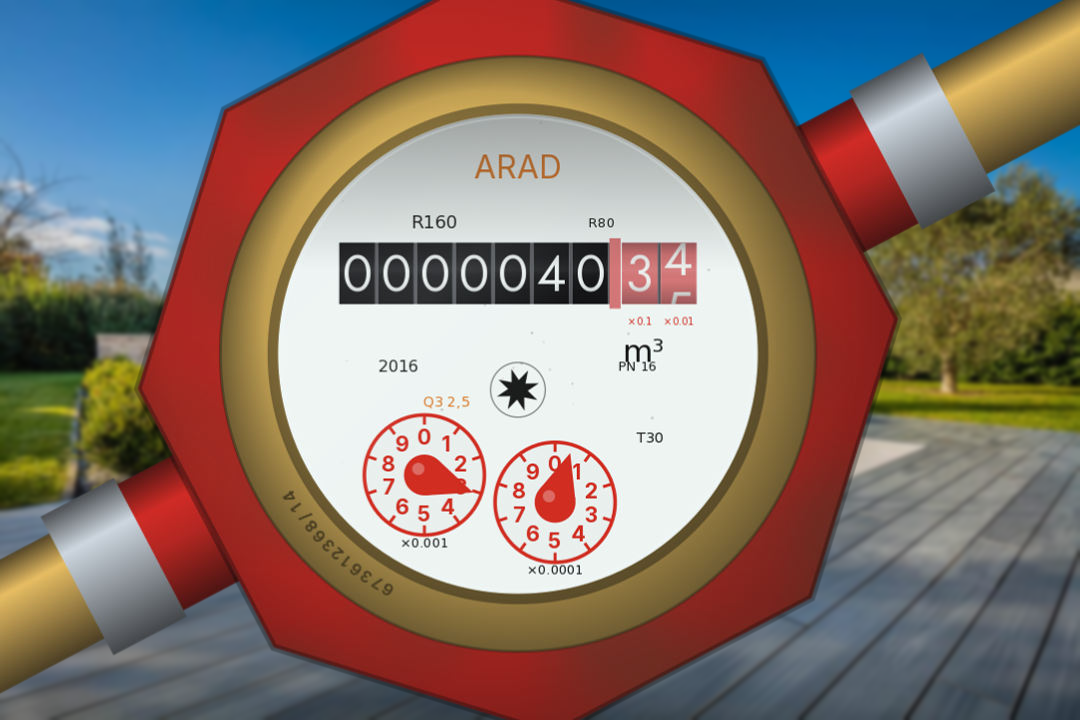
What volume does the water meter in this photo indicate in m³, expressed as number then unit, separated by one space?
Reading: 40.3430 m³
